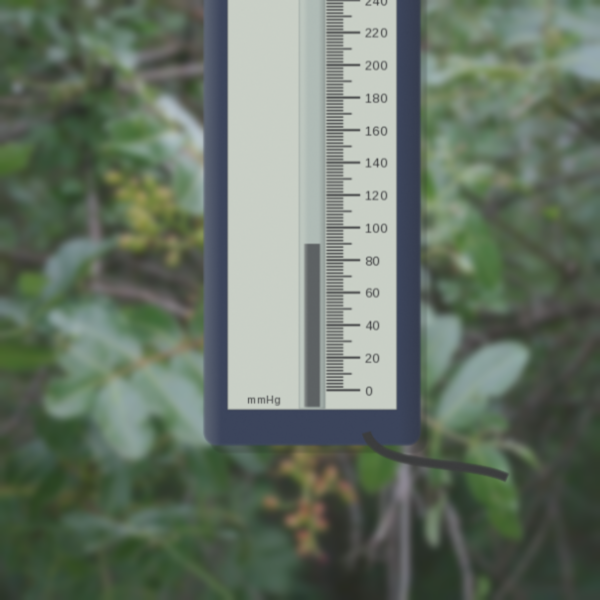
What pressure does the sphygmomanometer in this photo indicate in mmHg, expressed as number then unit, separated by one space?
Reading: 90 mmHg
